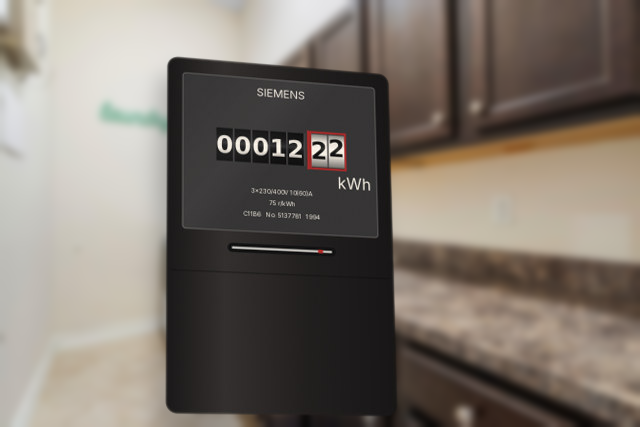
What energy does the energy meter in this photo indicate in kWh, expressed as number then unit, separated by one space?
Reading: 12.22 kWh
